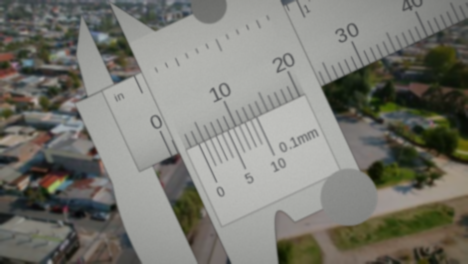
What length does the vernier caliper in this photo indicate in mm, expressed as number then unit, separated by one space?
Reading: 4.2 mm
